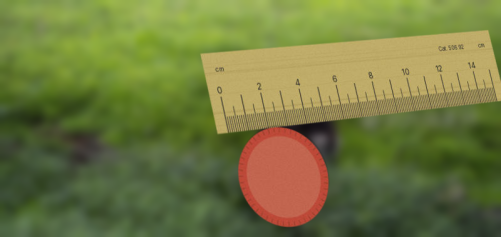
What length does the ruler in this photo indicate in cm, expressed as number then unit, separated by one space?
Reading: 4.5 cm
